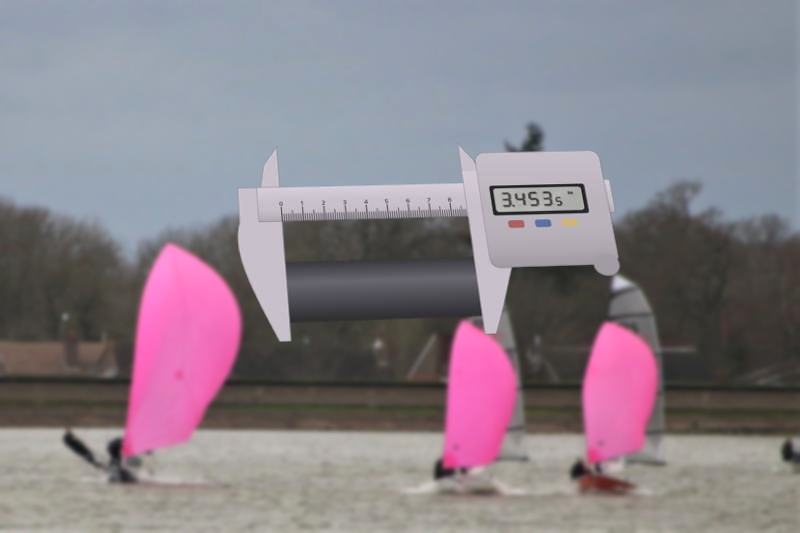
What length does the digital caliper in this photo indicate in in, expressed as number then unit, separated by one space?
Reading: 3.4535 in
